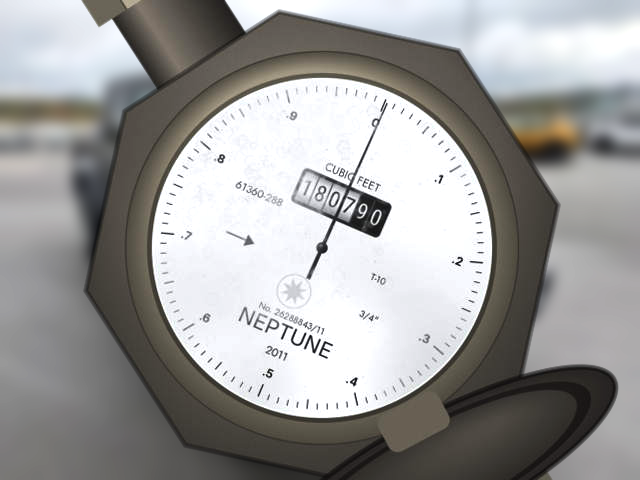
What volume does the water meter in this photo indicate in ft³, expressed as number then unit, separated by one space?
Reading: 180790.00 ft³
